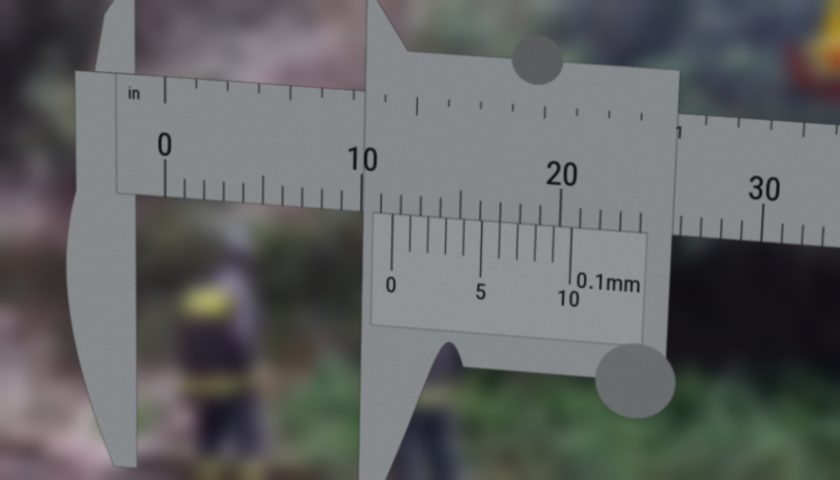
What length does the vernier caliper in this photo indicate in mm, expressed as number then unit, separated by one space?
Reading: 11.6 mm
